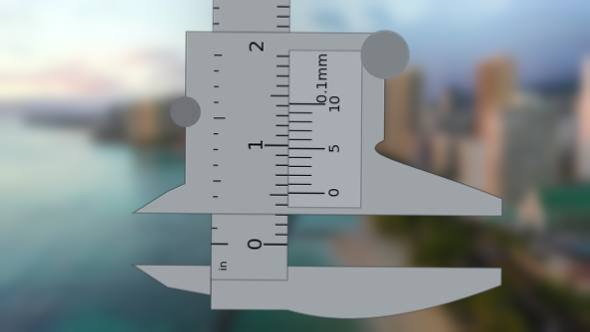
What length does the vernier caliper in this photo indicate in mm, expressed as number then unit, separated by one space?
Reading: 5.2 mm
